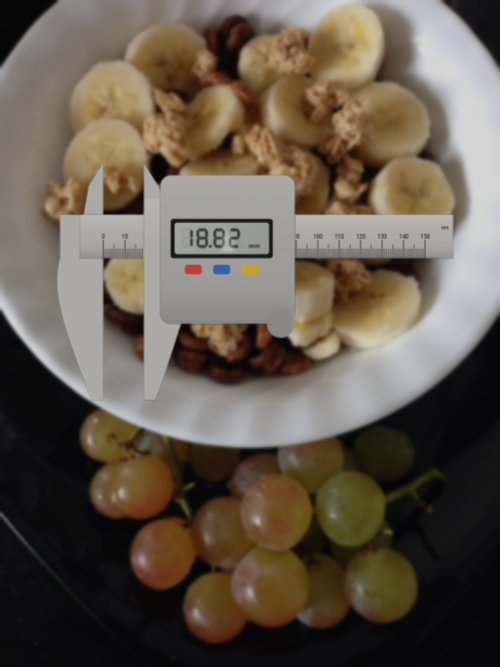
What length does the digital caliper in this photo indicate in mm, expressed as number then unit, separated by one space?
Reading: 18.82 mm
